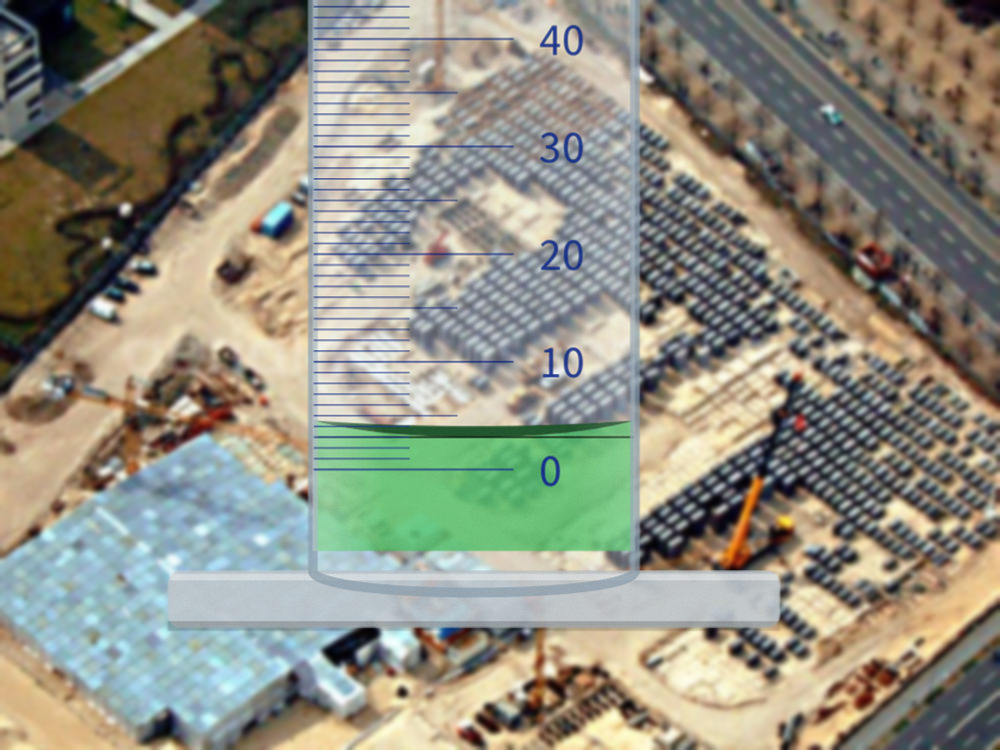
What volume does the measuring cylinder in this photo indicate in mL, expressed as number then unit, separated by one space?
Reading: 3 mL
